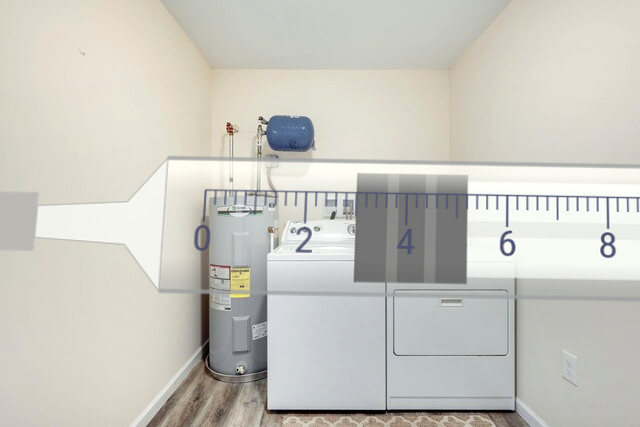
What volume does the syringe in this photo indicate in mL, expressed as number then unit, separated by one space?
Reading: 3 mL
